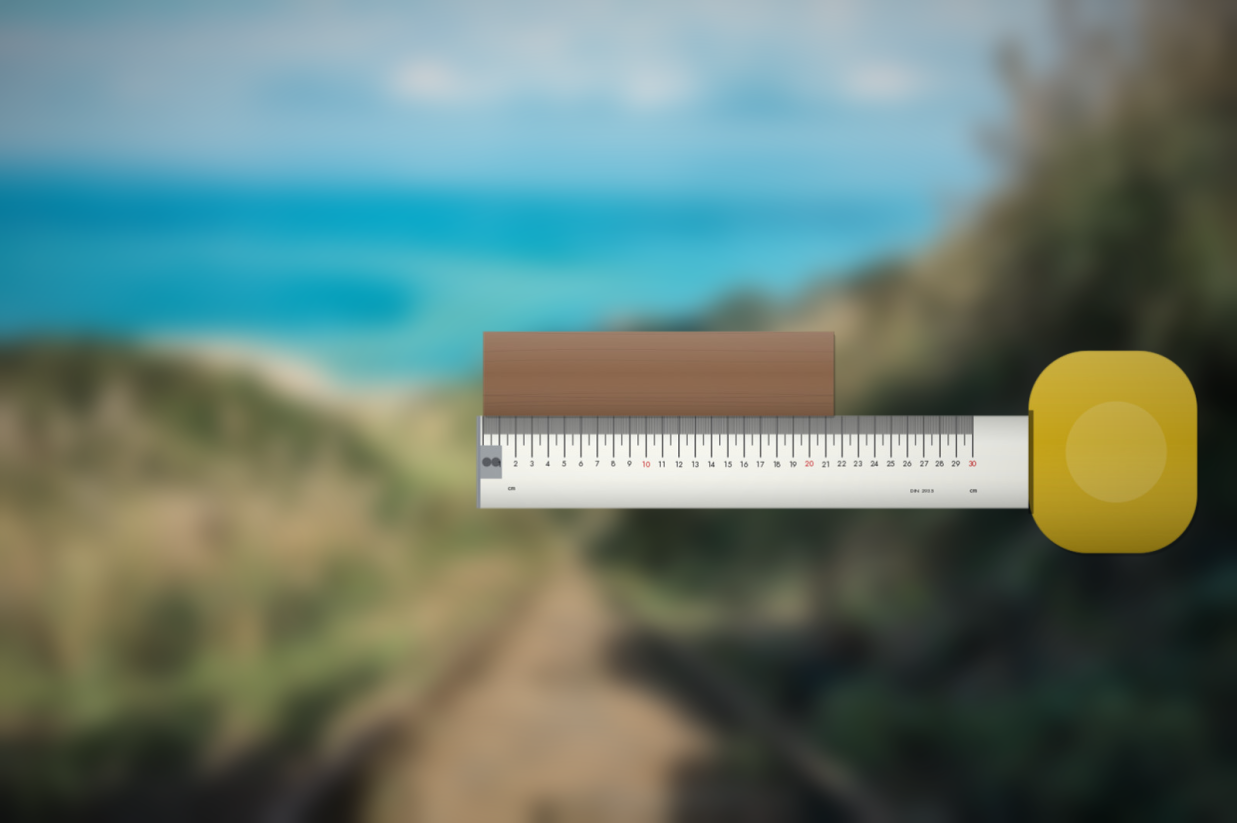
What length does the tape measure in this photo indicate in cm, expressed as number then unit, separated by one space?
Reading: 21.5 cm
